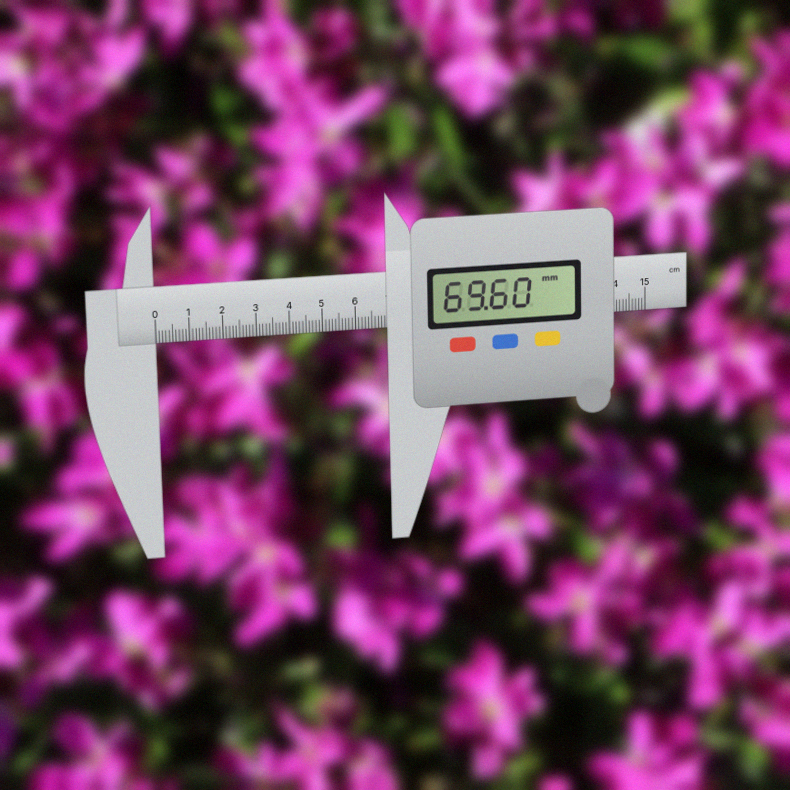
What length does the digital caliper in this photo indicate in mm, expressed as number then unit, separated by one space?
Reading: 69.60 mm
